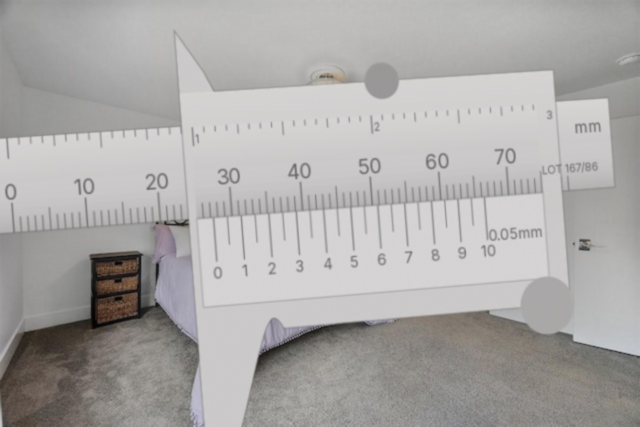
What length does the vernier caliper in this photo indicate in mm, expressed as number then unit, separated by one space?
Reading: 27.4 mm
